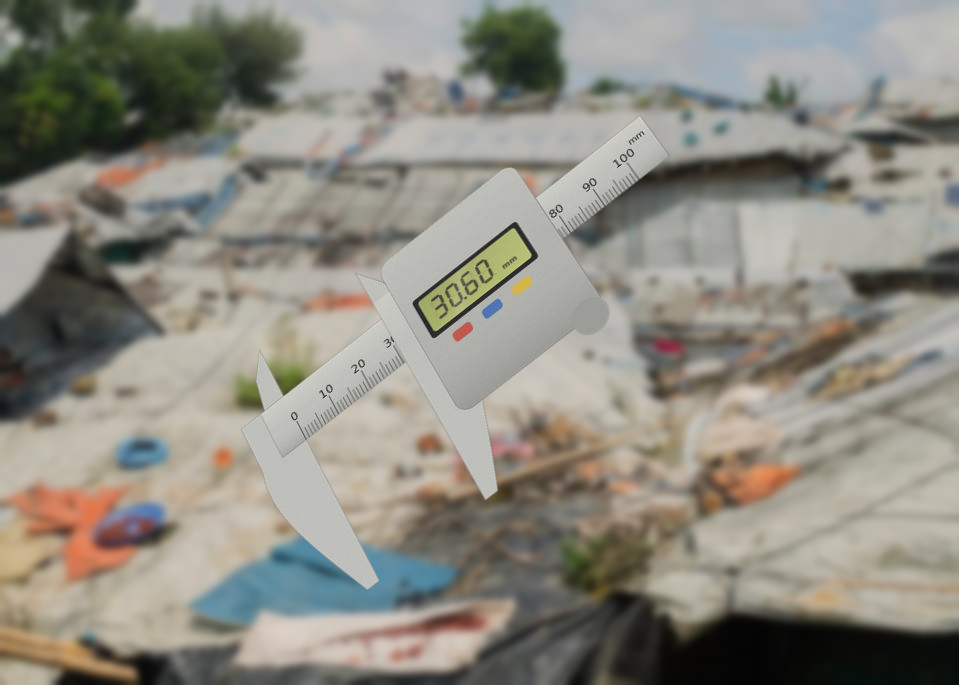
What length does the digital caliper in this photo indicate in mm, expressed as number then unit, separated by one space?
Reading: 30.60 mm
